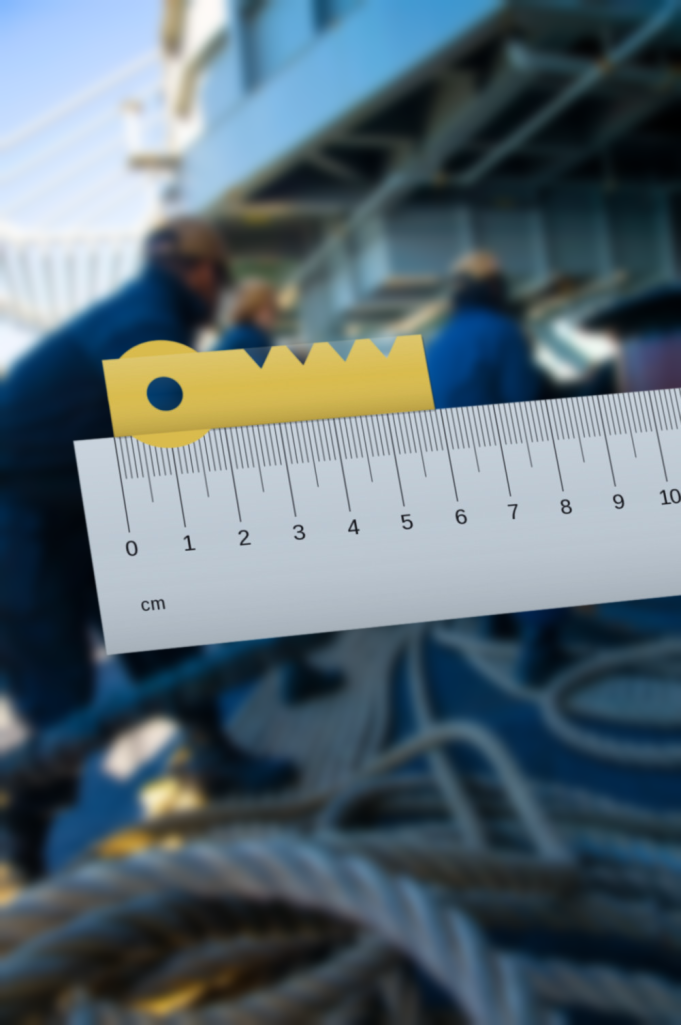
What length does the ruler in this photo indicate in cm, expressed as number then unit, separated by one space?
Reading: 5.9 cm
